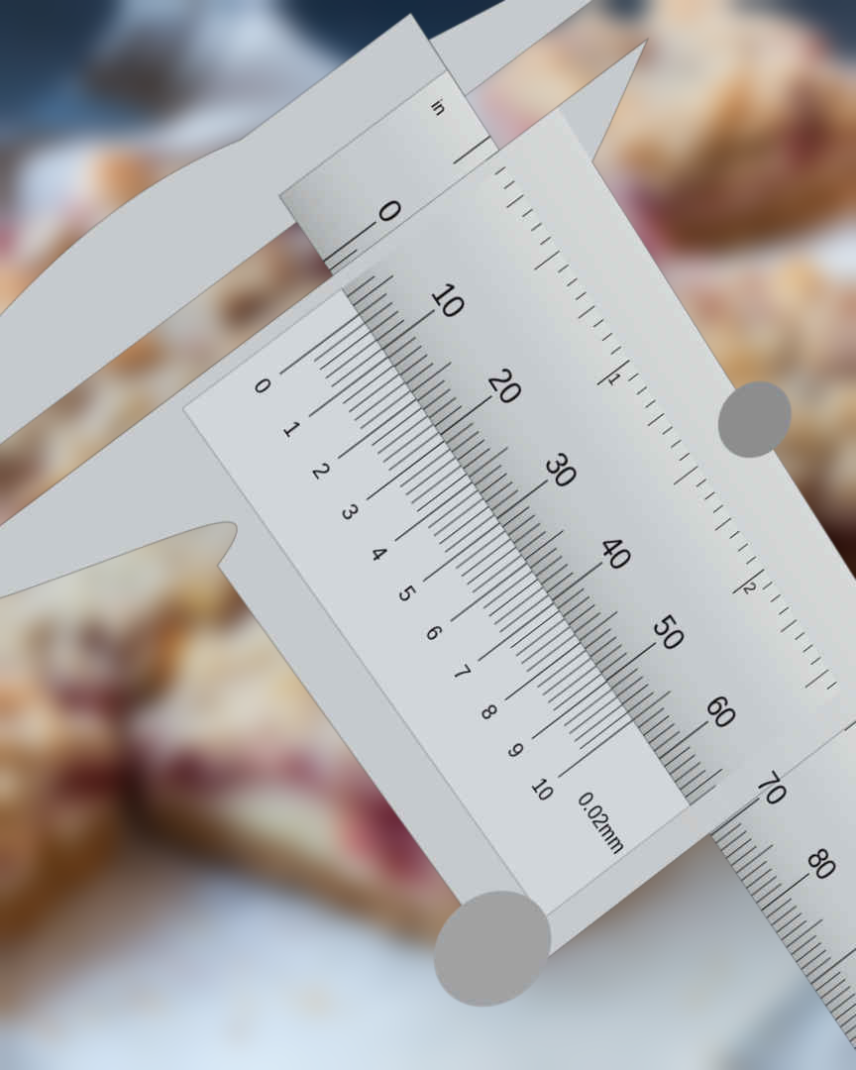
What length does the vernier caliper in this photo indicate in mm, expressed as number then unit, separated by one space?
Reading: 6.0 mm
